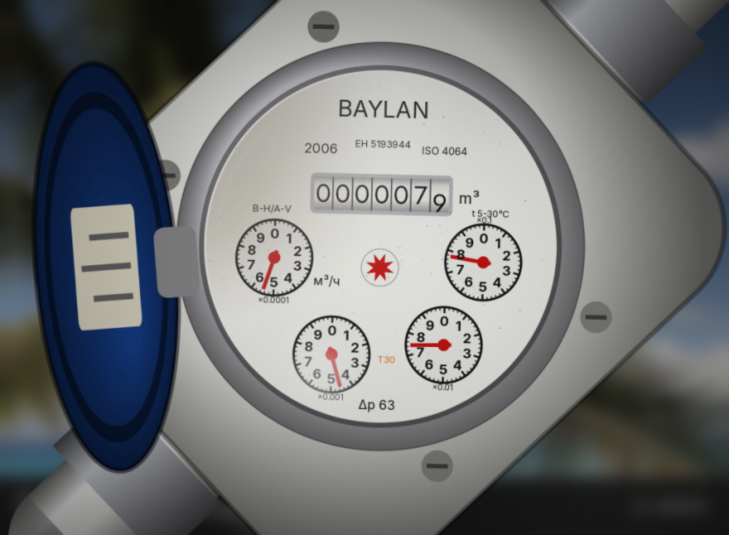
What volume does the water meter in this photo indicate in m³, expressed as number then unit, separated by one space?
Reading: 78.7745 m³
